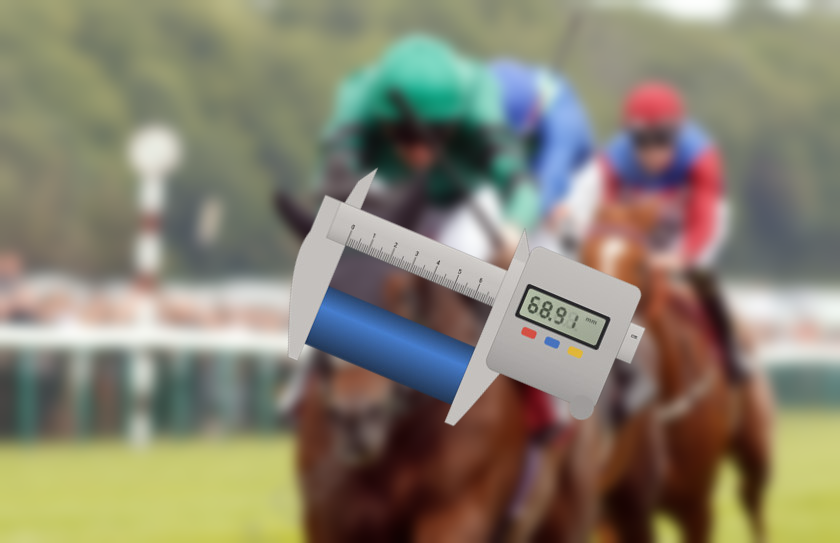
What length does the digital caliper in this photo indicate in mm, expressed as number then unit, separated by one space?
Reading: 68.91 mm
